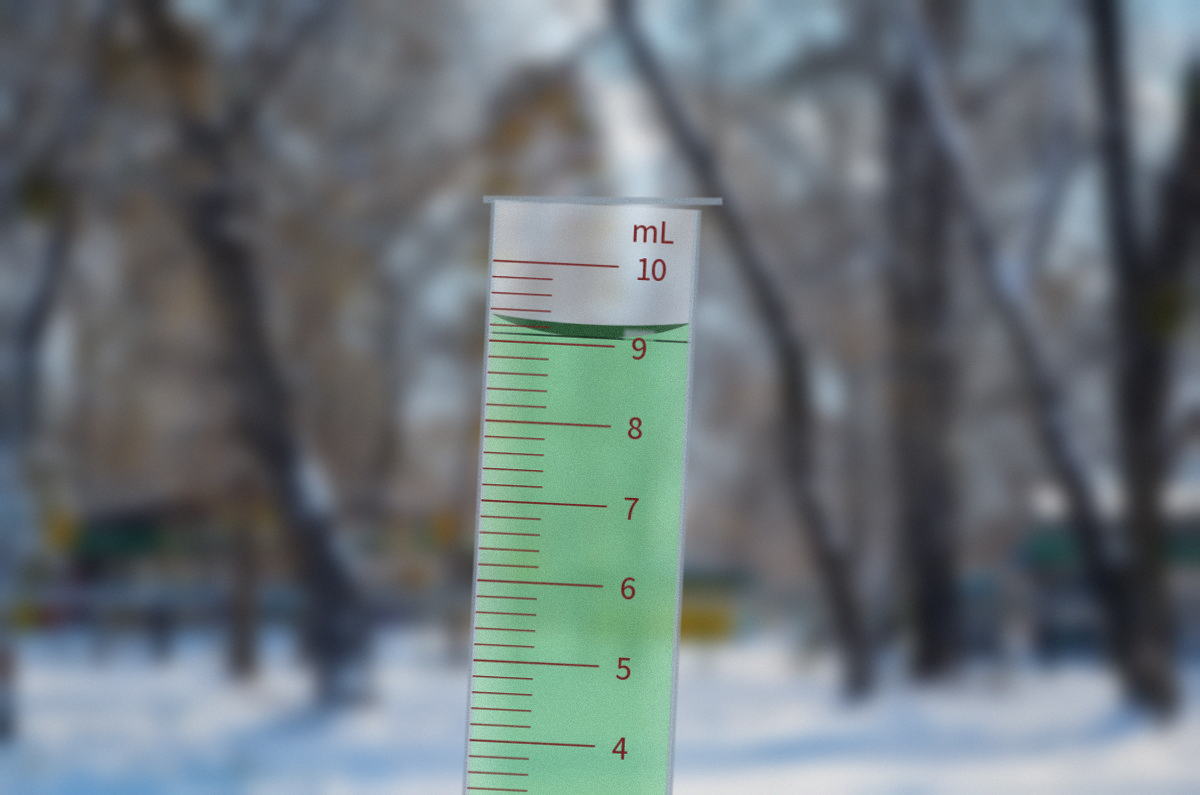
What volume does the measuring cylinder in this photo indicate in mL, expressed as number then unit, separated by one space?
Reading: 9.1 mL
